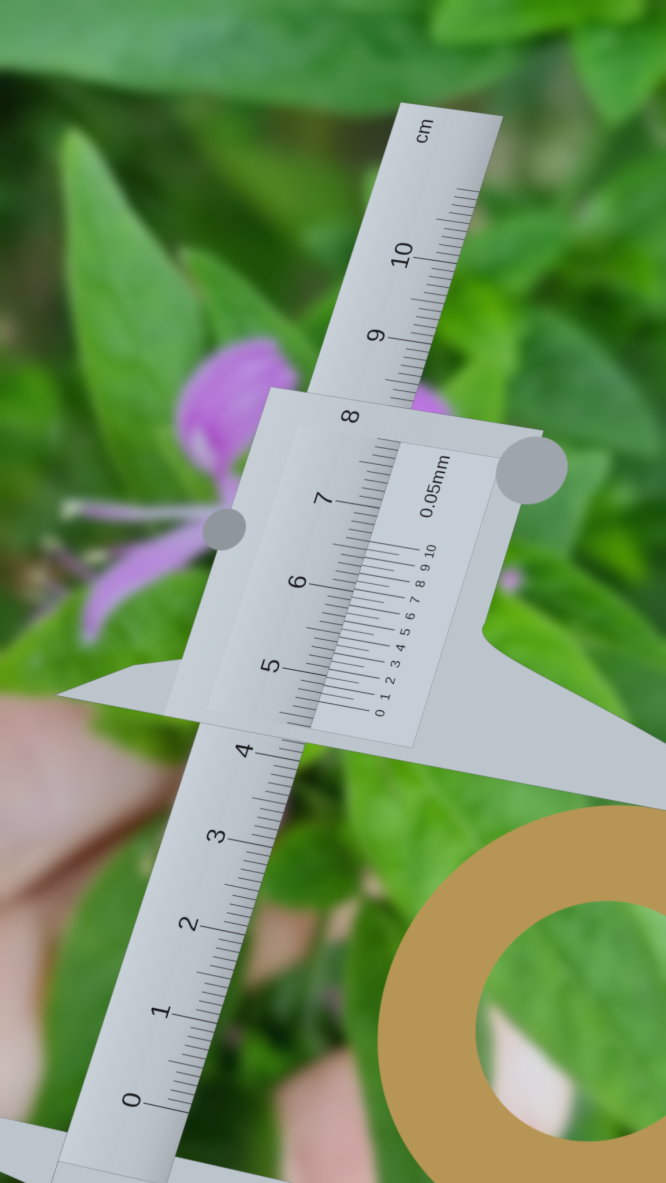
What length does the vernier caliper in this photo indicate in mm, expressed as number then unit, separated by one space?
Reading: 47.0 mm
